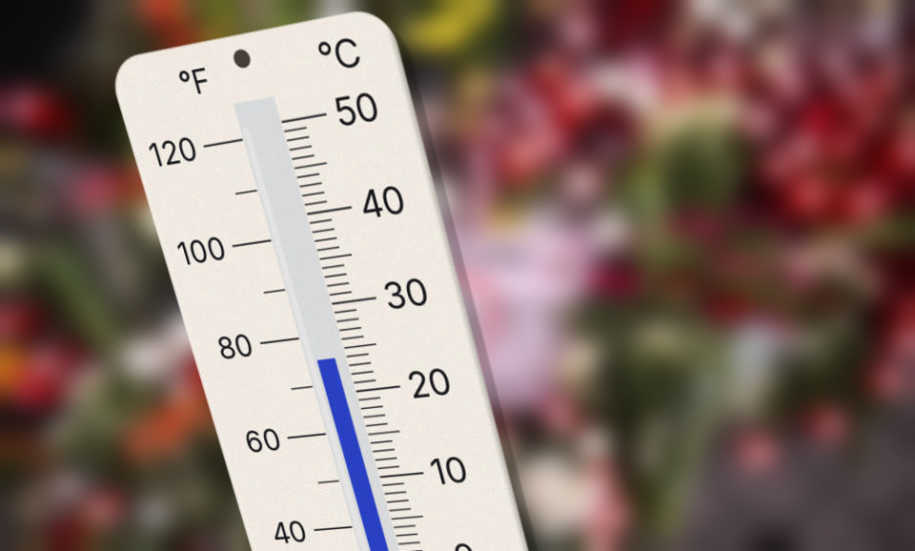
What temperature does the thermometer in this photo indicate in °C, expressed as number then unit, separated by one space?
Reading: 24 °C
